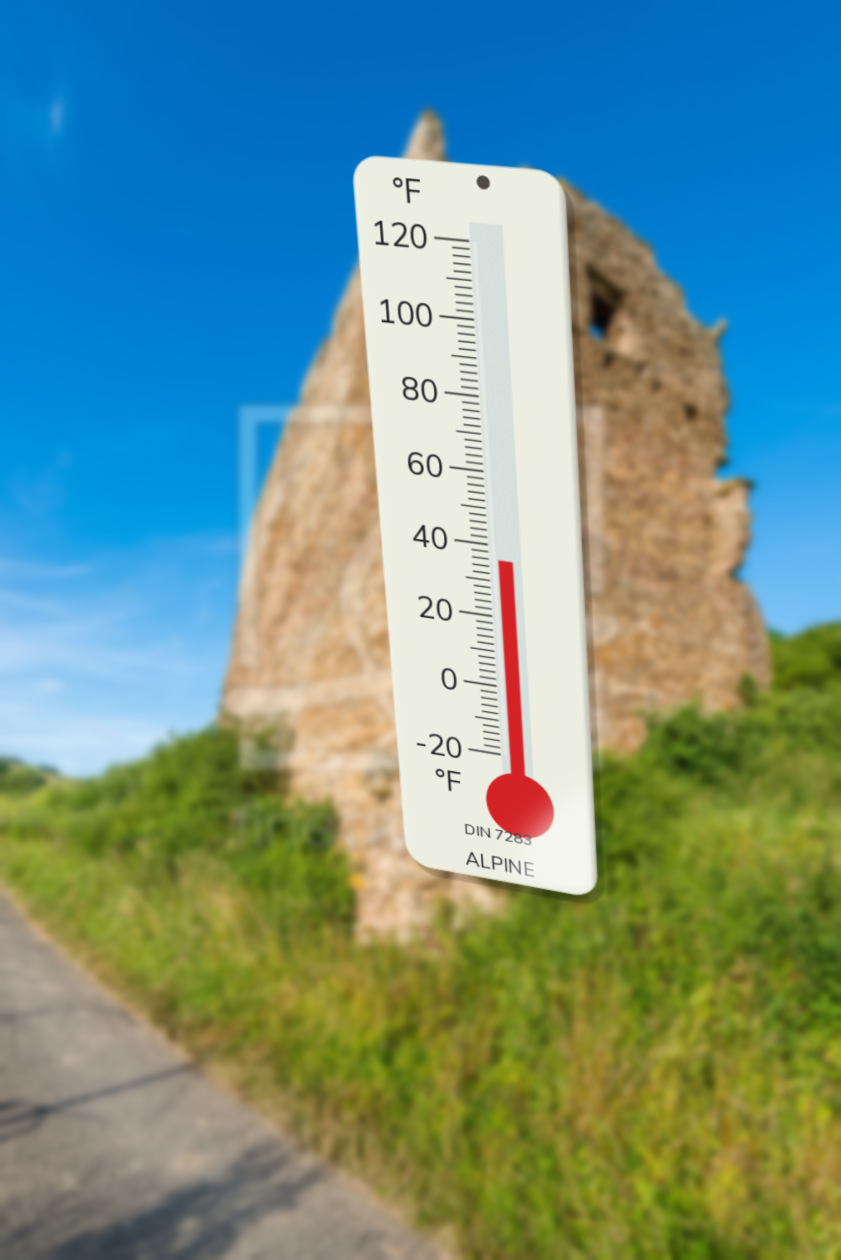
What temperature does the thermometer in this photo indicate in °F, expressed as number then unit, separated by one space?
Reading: 36 °F
